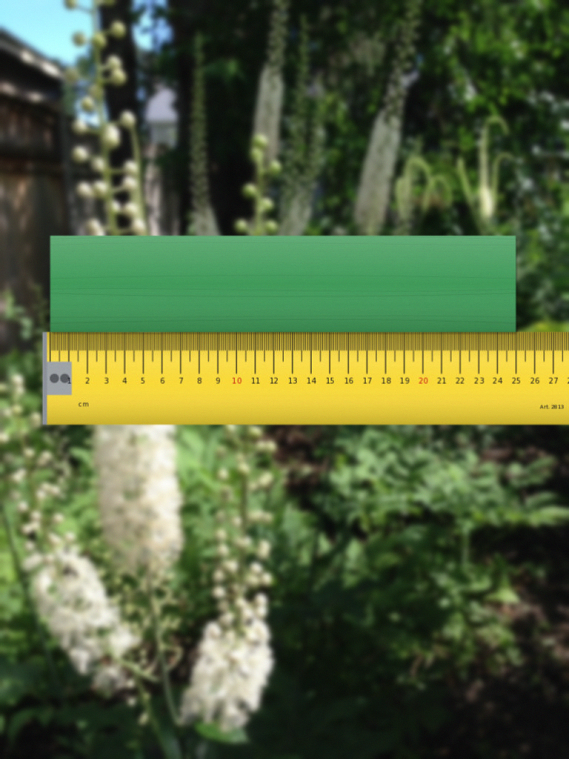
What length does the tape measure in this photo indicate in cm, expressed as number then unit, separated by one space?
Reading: 25 cm
